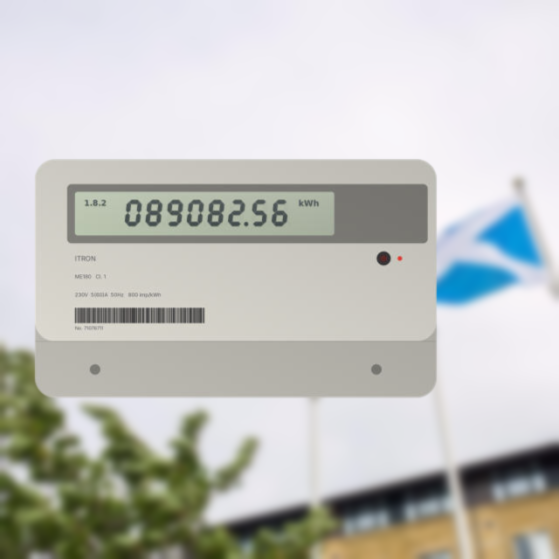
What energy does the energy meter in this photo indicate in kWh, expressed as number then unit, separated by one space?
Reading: 89082.56 kWh
